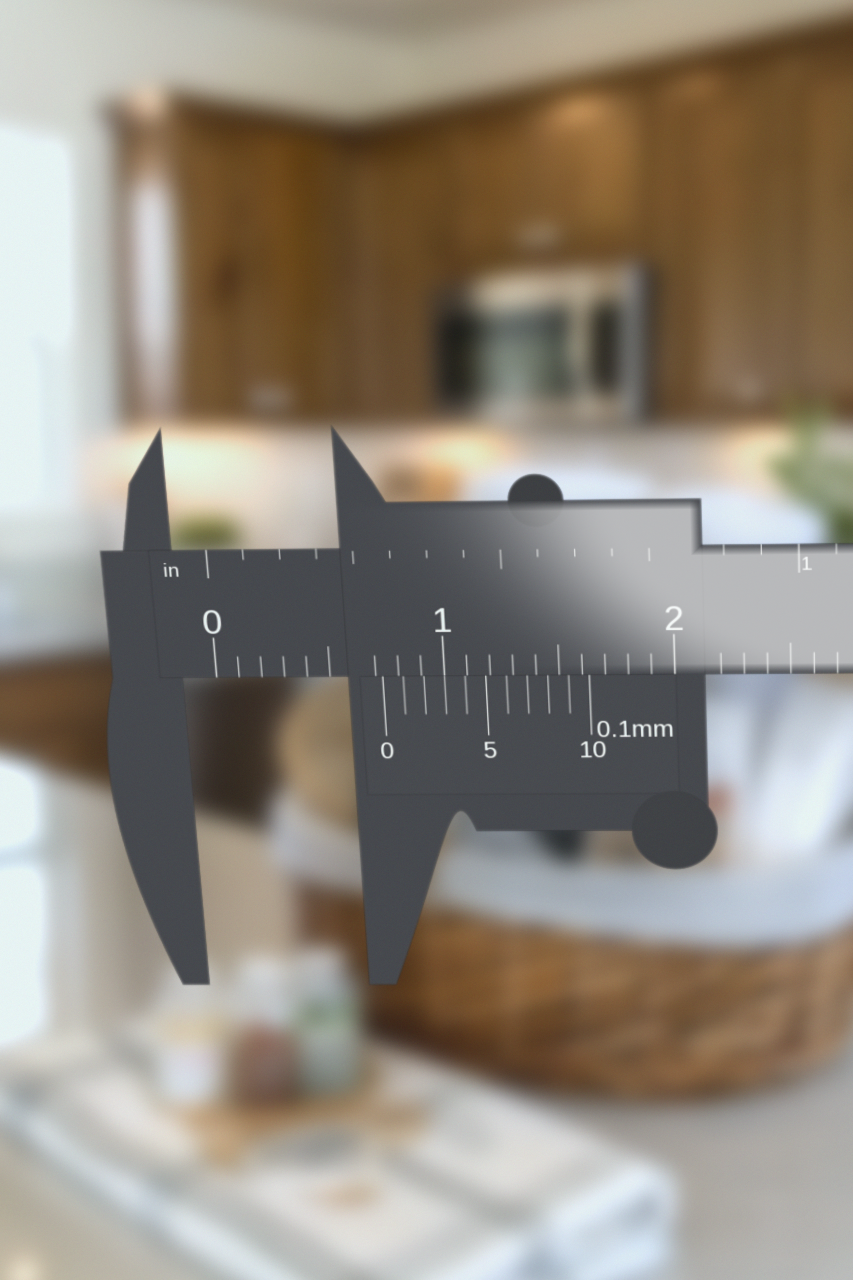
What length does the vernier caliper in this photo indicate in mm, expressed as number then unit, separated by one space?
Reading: 7.3 mm
